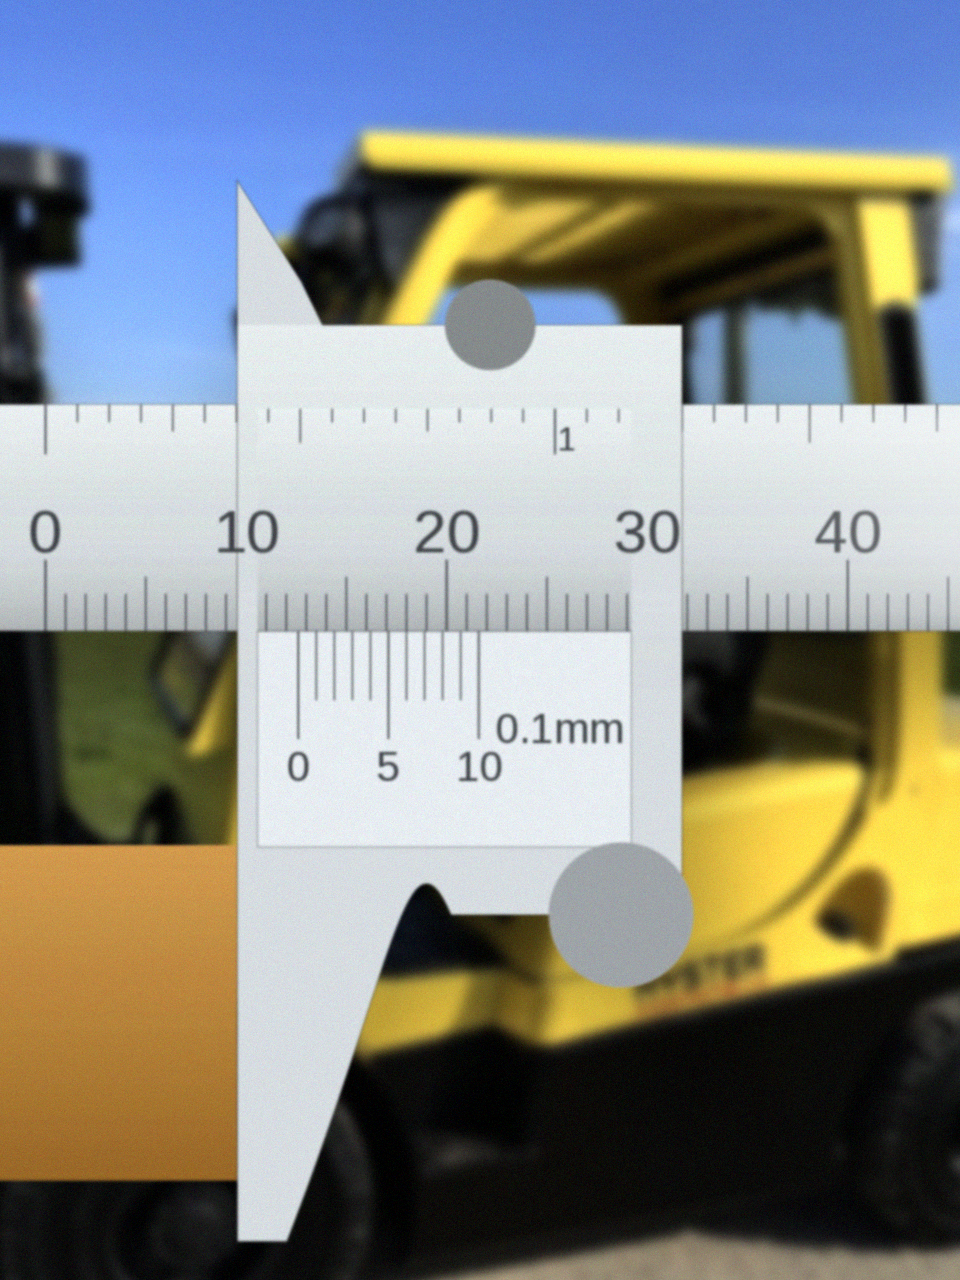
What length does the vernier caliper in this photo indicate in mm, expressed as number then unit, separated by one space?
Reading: 12.6 mm
